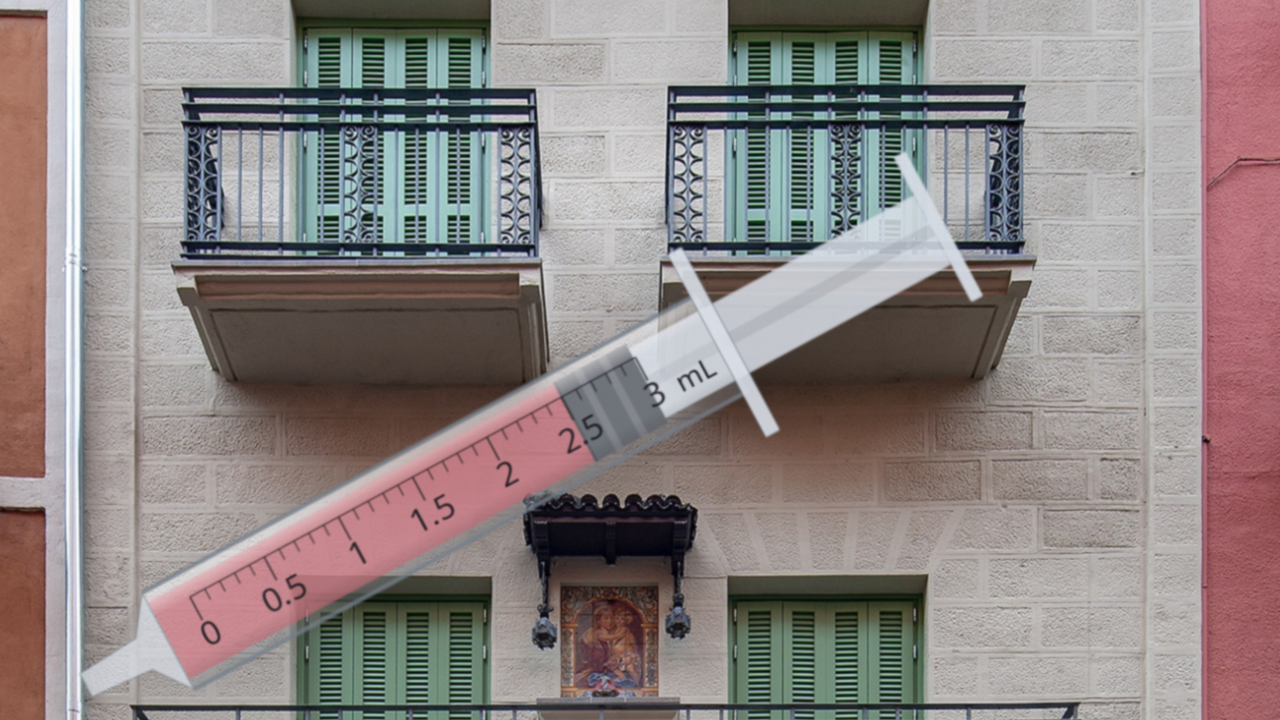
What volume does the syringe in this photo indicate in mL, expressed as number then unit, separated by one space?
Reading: 2.5 mL
